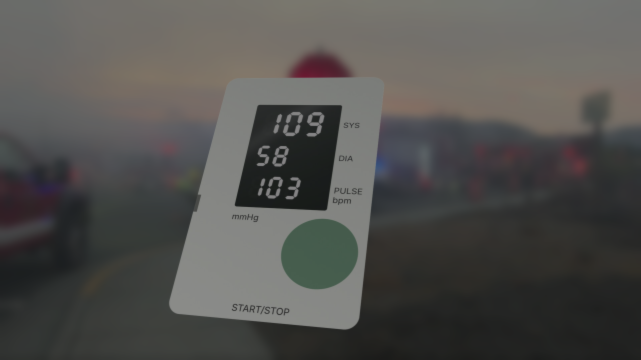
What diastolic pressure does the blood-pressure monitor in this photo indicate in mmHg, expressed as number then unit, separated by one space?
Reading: 58 mmHg
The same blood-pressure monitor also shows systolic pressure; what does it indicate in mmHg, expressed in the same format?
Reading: 109 mmHg
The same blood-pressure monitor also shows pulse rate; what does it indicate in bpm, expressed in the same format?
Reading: 103 bpm
